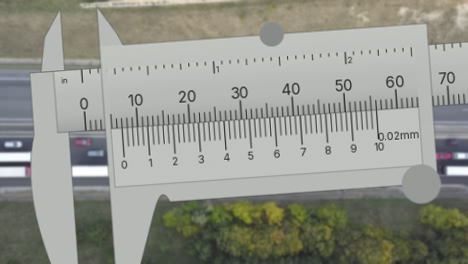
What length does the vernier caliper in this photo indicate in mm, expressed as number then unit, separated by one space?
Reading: 7.0 mm
